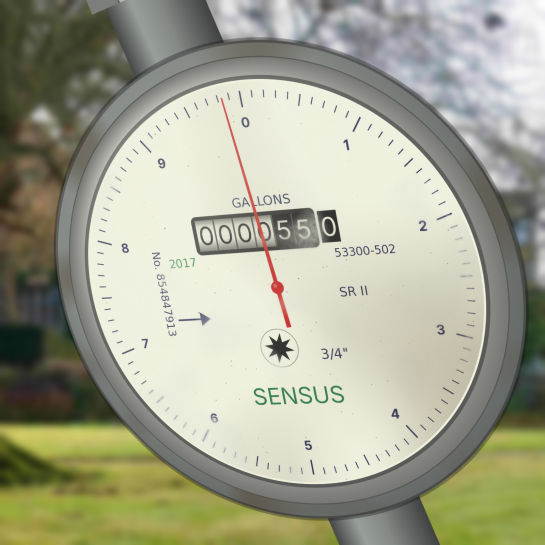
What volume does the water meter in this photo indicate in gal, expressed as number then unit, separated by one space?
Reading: 549.8 gal
